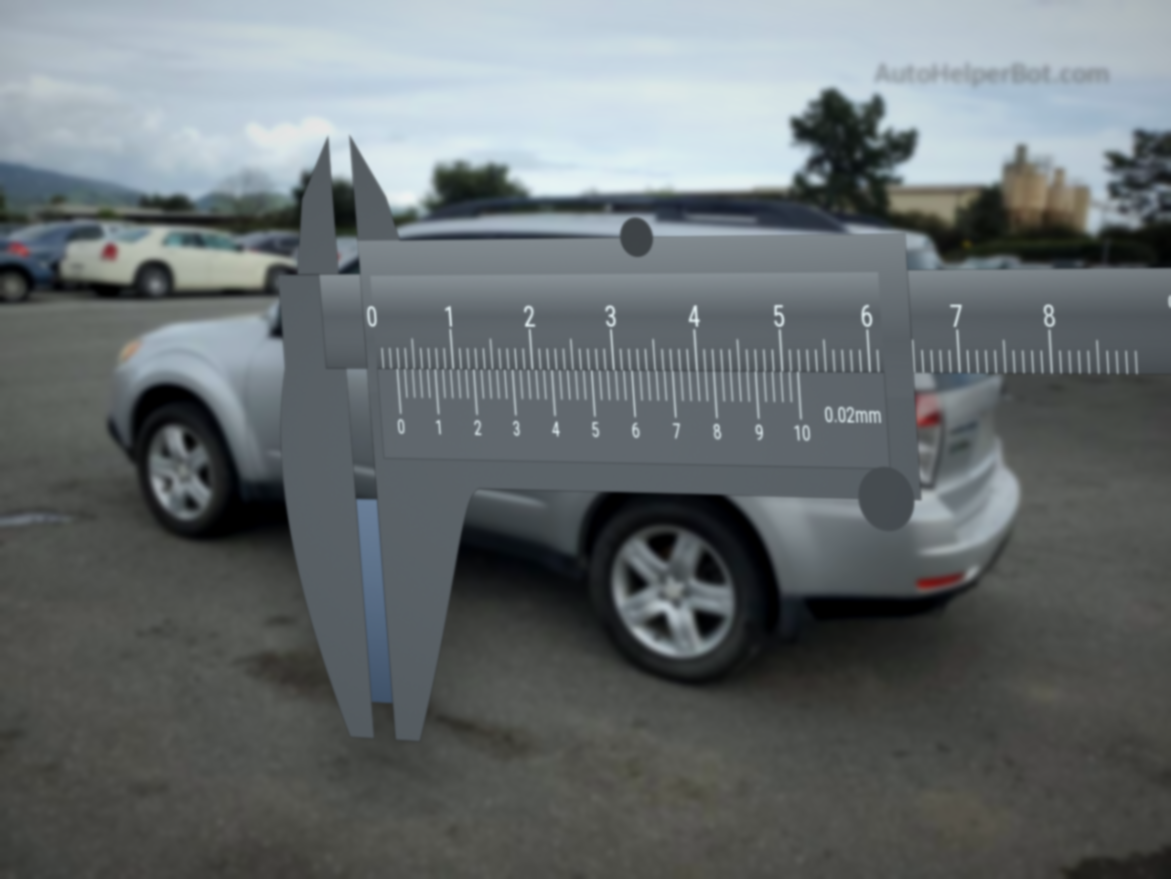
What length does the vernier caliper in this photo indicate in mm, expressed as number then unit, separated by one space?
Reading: 2.8 mm
